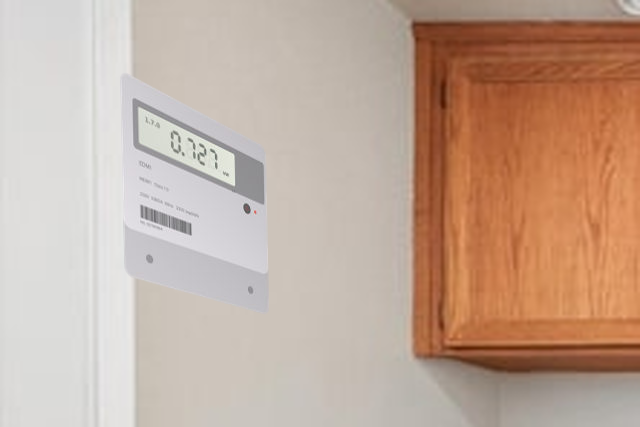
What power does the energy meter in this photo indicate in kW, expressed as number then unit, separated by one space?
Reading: 0.727 kW
